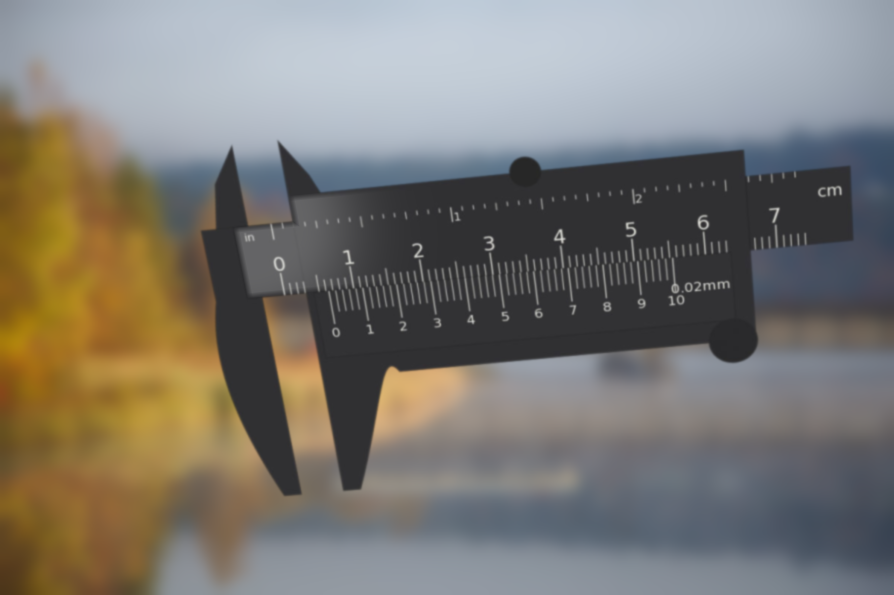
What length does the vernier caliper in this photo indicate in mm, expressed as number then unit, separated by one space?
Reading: 6.4 mm
